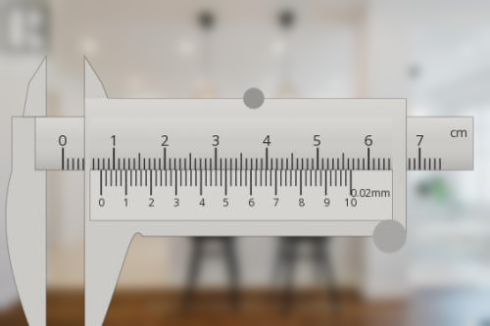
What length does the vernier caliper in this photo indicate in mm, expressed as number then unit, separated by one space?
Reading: 7.5 mm
